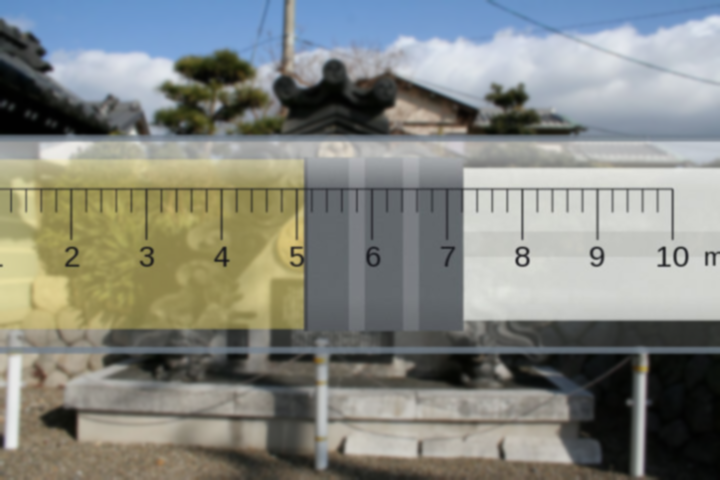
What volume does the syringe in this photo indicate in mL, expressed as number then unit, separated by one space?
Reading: 5.1 mL
